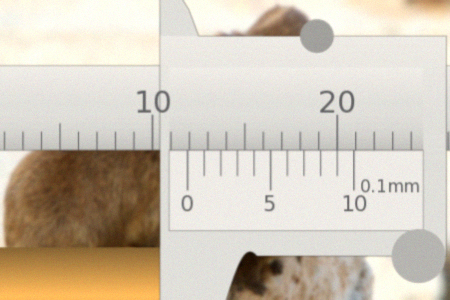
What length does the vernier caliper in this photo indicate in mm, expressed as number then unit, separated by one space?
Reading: 11.9 mm
